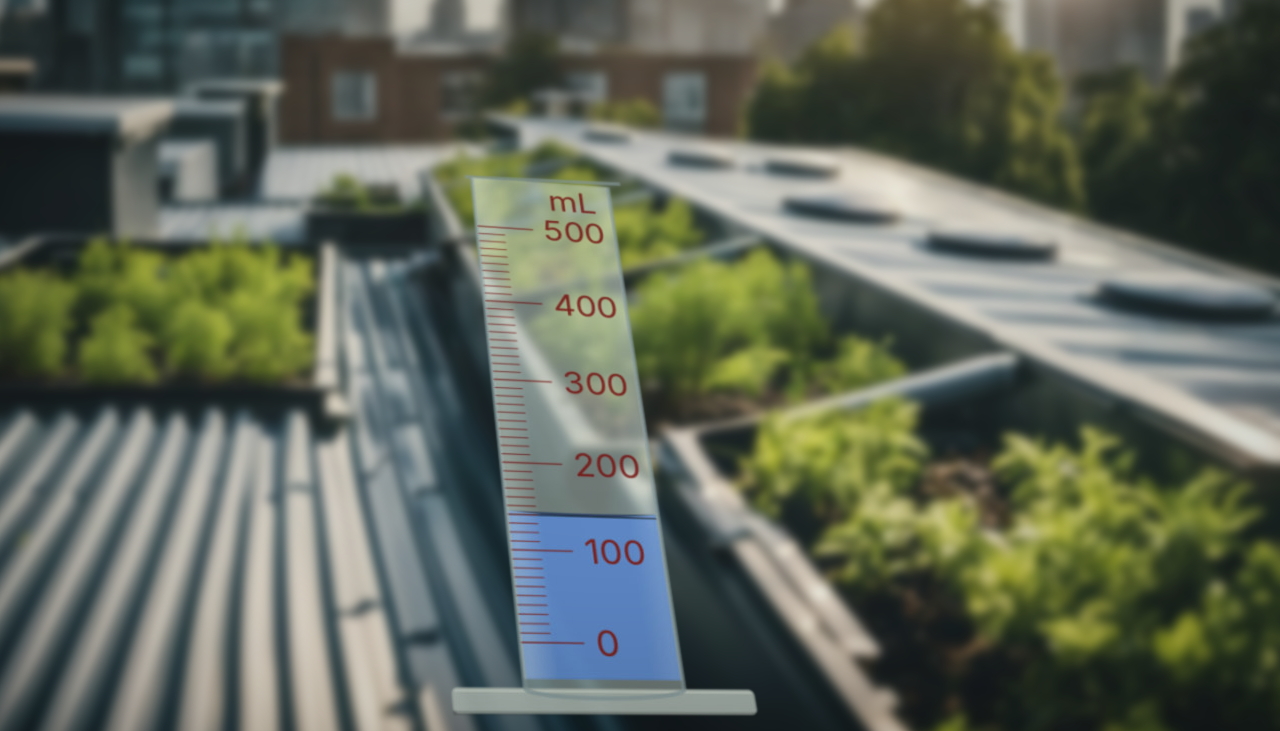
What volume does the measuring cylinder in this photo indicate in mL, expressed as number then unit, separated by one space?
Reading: 140 mL
